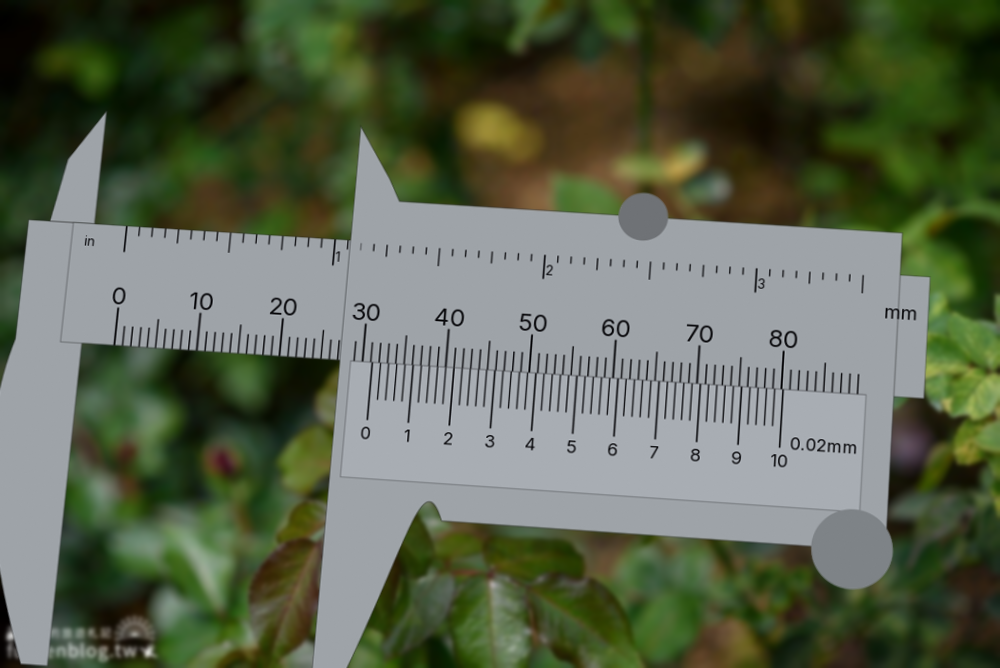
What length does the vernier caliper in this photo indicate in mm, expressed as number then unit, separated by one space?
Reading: 31.2 mm
